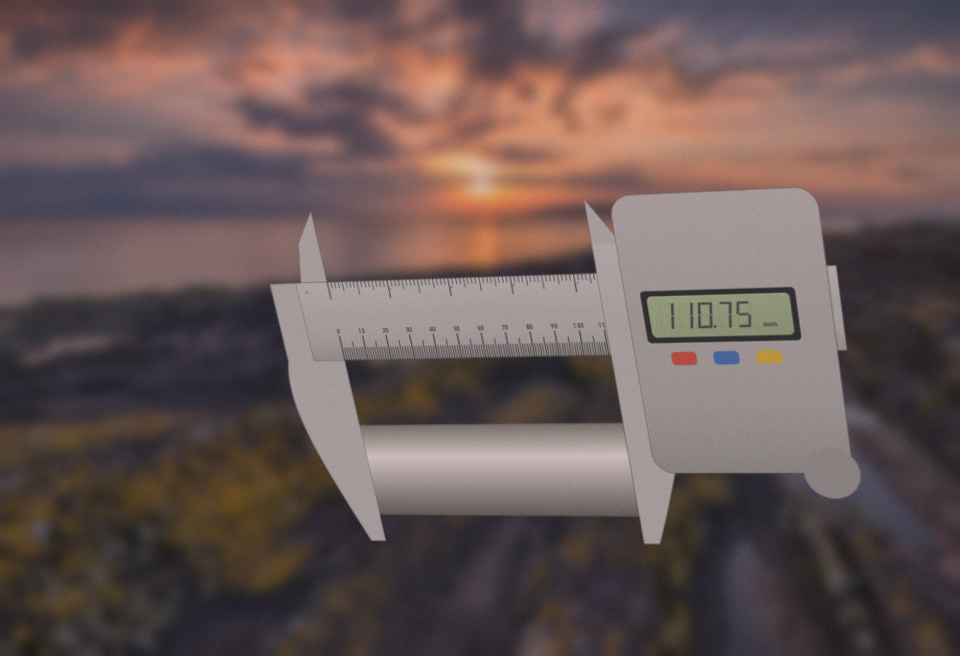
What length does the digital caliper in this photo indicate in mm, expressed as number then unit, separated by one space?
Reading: 110.75 mm
